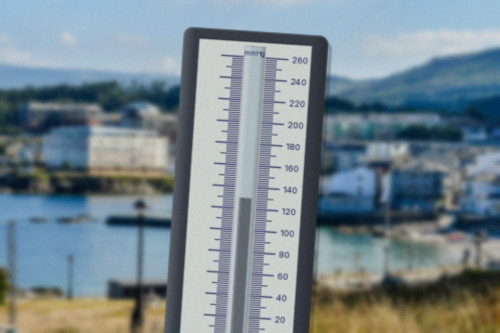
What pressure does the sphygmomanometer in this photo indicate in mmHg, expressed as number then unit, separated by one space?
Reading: 130 mmHg
